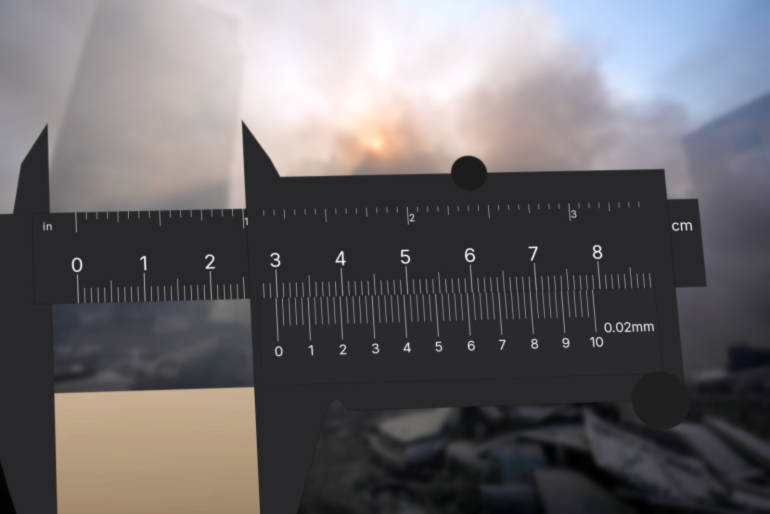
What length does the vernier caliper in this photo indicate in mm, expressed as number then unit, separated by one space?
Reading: 29.8 mm
